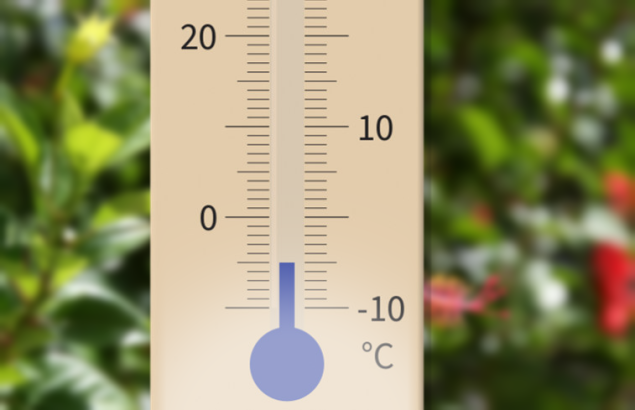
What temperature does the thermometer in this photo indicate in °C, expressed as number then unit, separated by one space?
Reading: -5 °C
